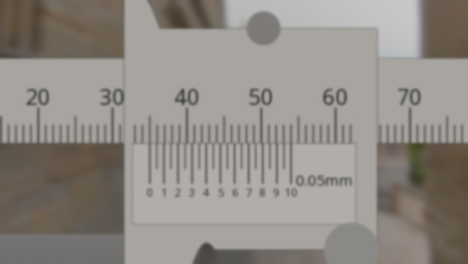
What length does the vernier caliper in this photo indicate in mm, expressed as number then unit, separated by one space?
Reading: 35.0 mm
